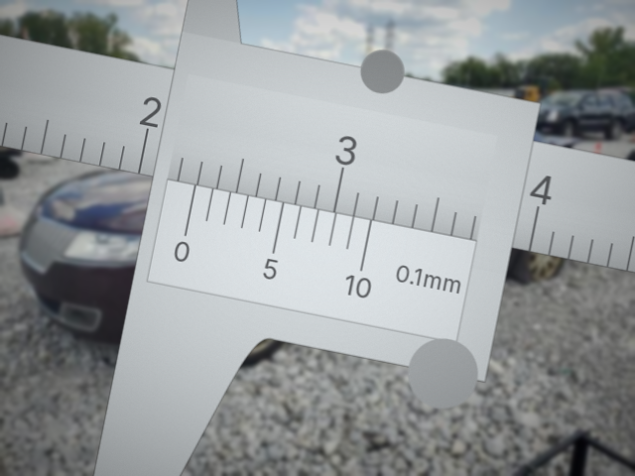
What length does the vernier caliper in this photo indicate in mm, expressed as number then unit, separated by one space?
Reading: 22.9 mm
